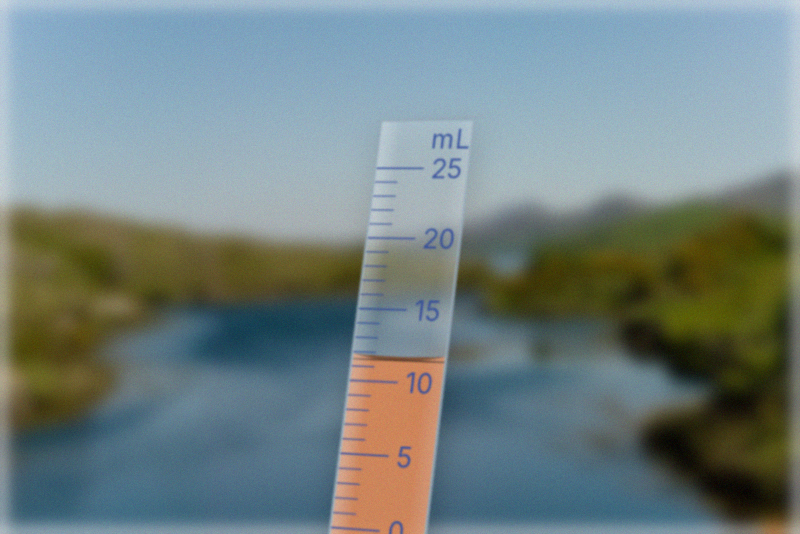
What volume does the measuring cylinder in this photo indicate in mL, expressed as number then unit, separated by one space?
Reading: 11.5 mL
